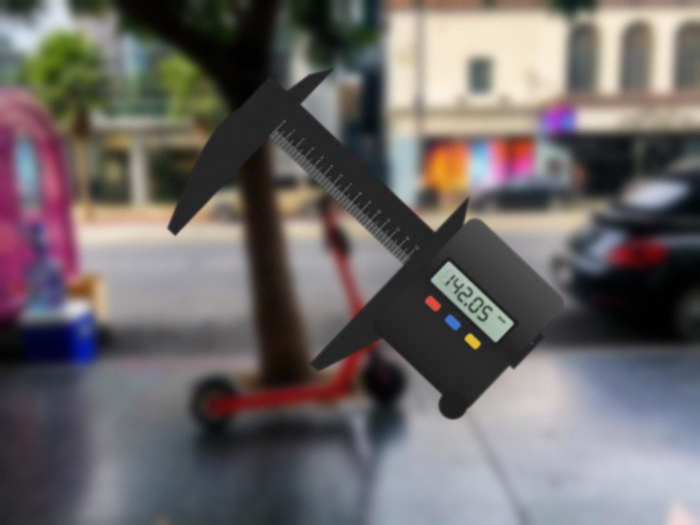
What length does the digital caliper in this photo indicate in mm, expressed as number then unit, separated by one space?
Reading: 142.05 mm
